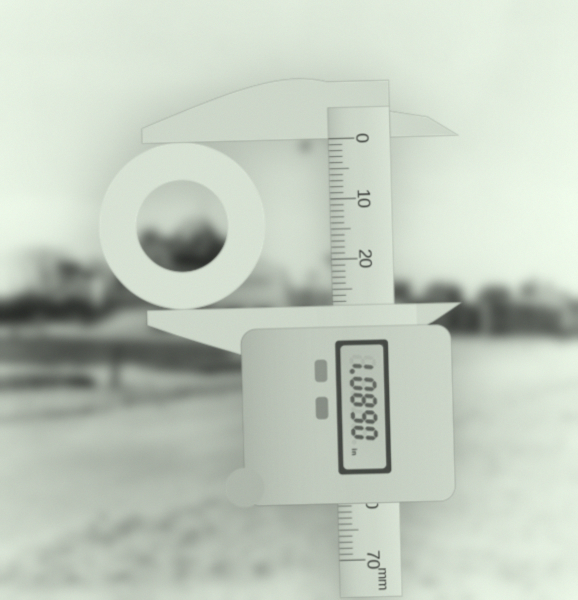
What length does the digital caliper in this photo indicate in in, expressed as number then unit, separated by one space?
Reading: 1.0890 in
